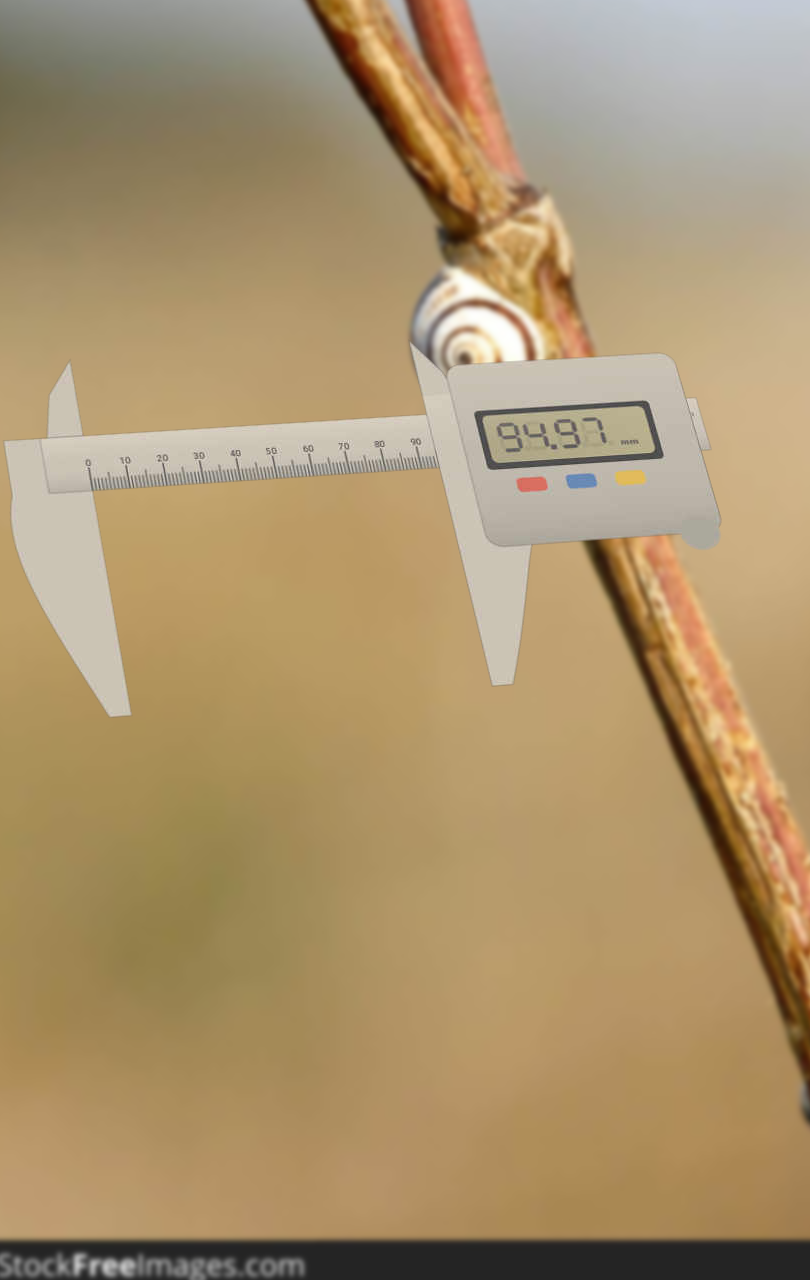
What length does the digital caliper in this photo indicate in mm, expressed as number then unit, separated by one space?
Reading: 94.97 mm
